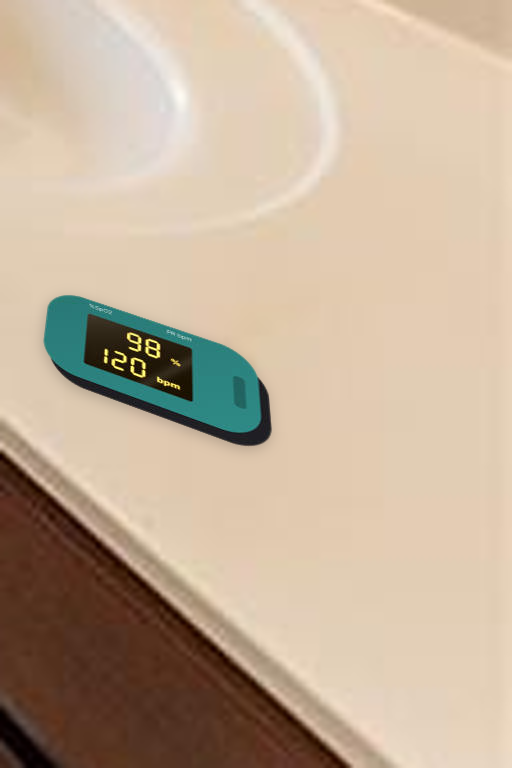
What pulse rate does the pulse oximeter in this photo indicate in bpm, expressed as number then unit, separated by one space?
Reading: 120 bpm
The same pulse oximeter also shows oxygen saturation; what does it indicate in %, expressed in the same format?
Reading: 98 %
